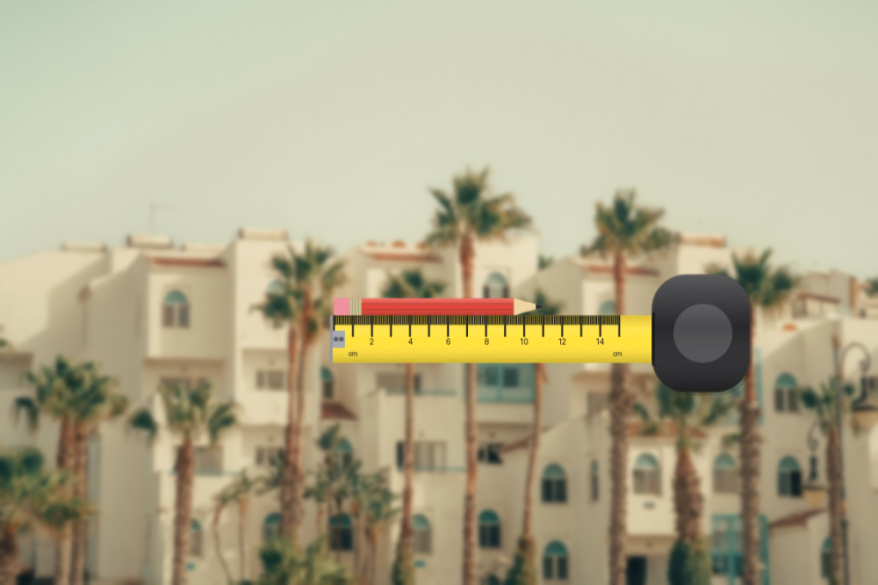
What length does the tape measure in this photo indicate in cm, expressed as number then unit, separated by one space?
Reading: 11 cm
